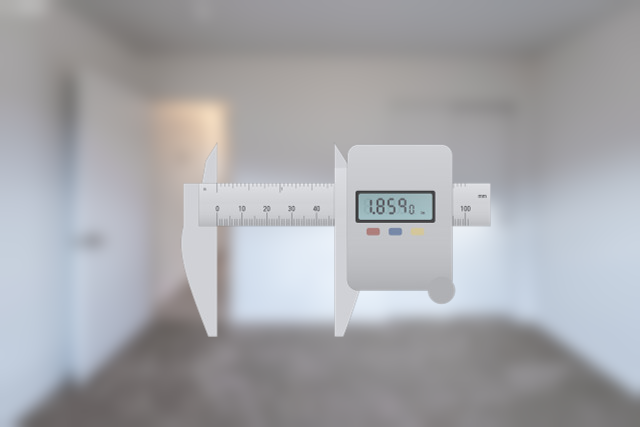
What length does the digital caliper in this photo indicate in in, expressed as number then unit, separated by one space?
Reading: 1.8590 in
